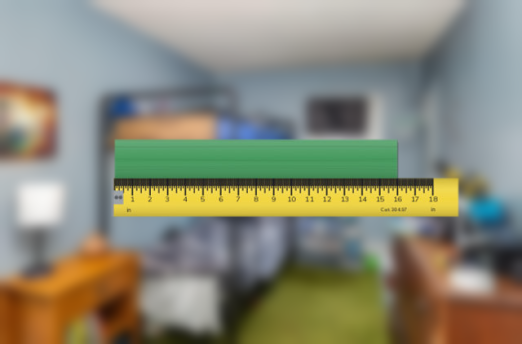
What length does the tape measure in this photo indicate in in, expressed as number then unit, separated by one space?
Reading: 16 in
